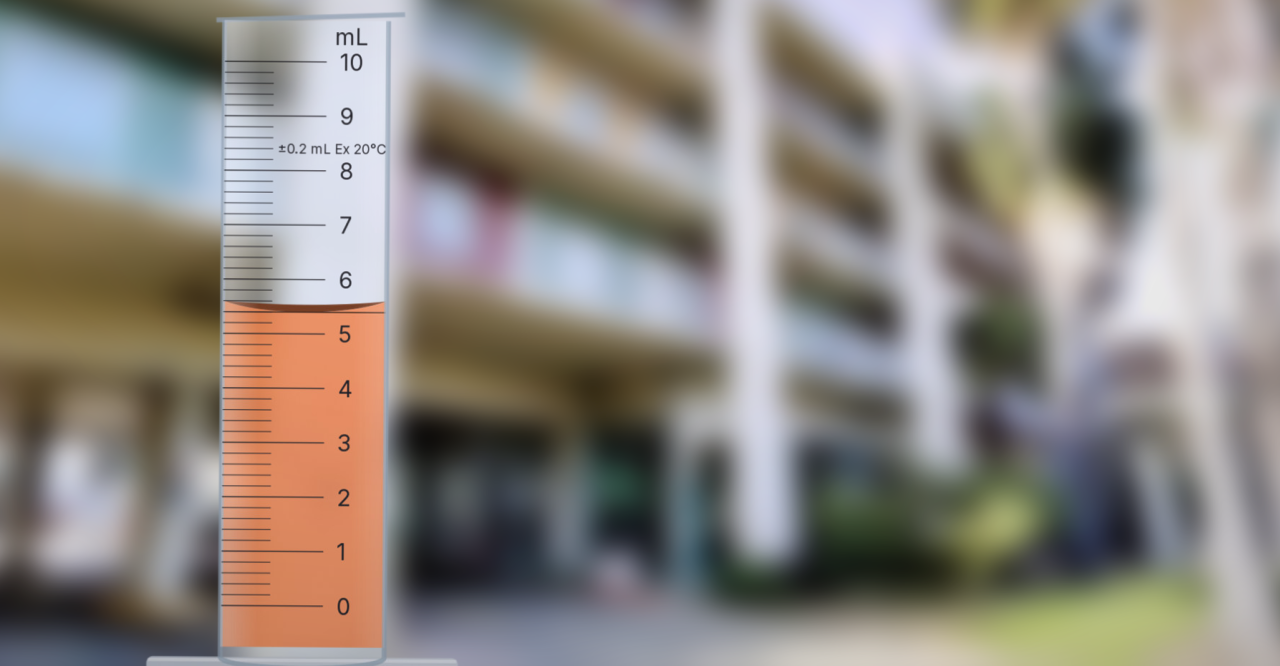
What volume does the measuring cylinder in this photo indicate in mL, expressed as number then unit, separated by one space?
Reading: 5.4 mL
